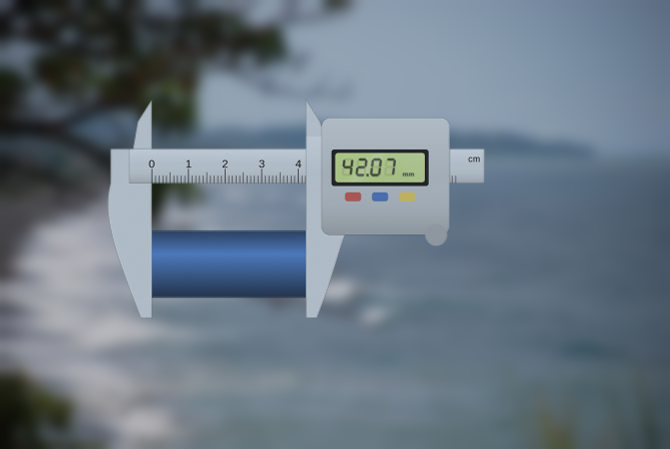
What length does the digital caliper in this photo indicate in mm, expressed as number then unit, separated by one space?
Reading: 42.07 mm
